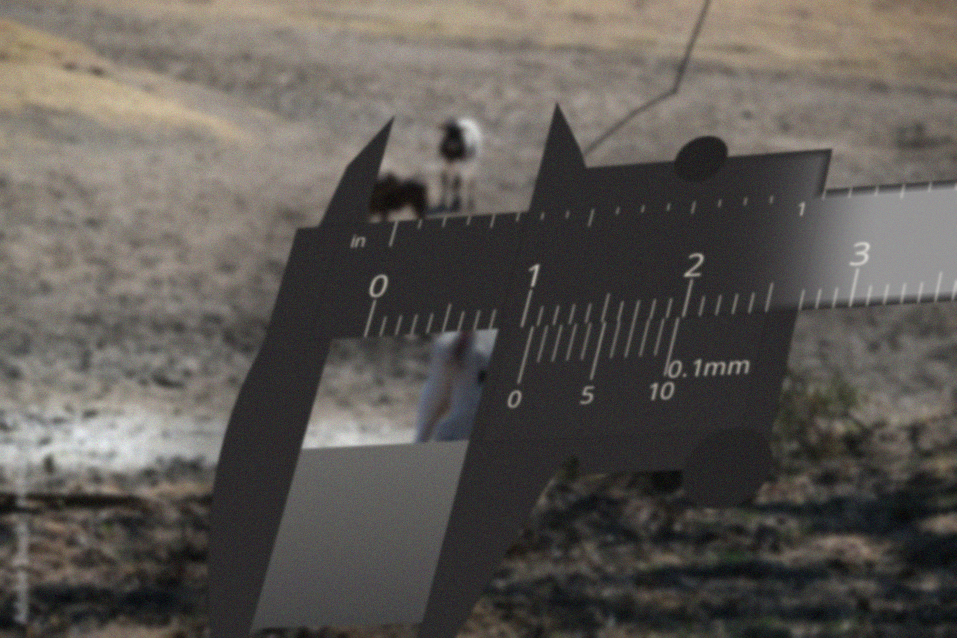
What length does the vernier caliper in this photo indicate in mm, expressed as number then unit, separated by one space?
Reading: 10.7 mm
